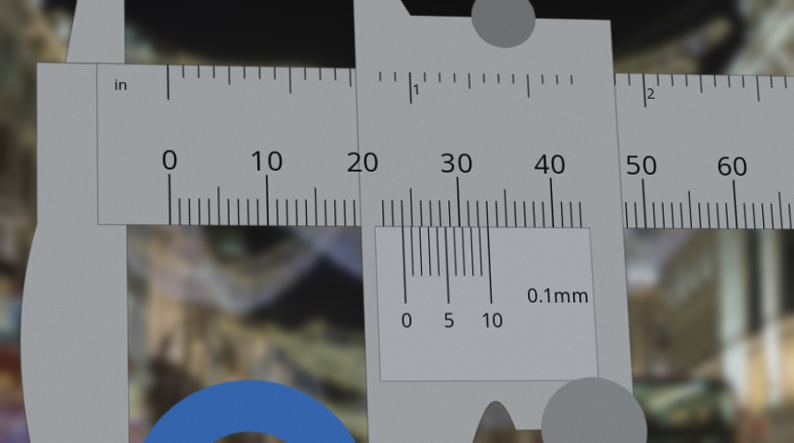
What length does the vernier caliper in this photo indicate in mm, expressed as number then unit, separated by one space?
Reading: 24.0 mm
